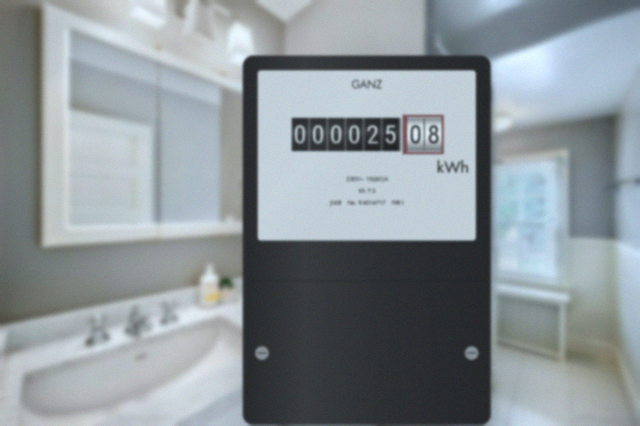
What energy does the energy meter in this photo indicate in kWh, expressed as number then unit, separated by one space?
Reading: 25.08 kWh
